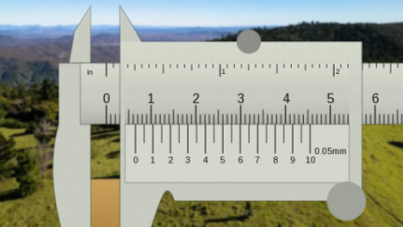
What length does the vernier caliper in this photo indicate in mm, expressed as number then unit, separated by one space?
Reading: 6.5 mm
